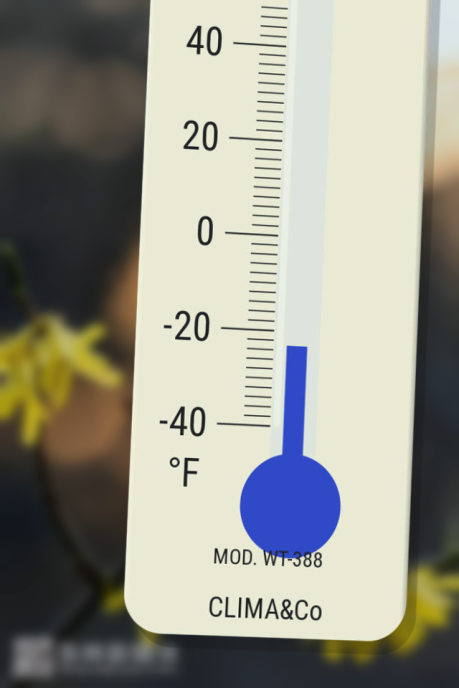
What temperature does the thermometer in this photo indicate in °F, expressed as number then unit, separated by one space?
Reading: -23 °F
